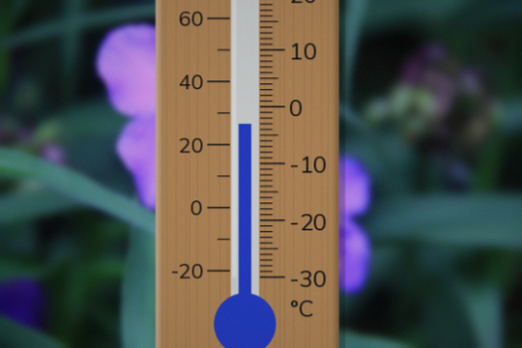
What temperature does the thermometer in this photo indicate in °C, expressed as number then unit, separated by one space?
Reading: -3 °C
